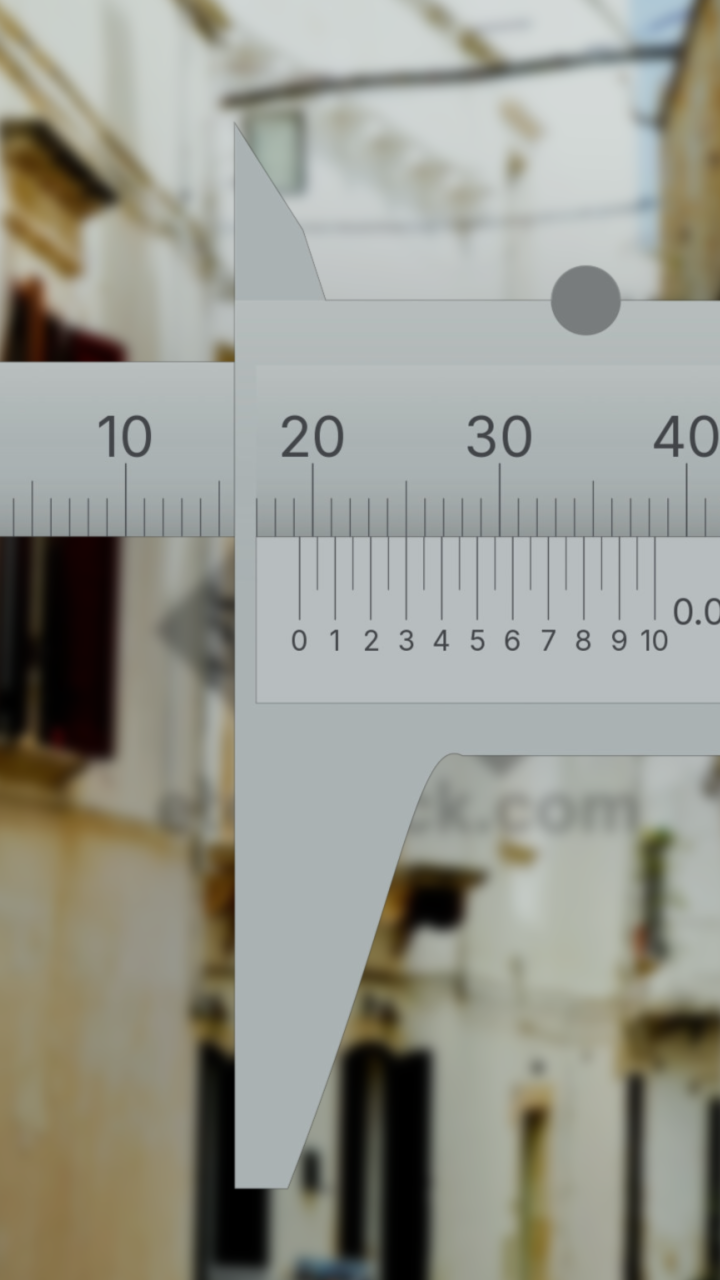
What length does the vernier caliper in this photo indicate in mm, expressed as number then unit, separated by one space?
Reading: 19.3 mm
